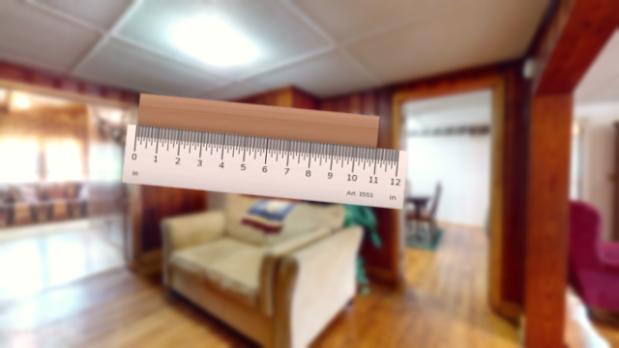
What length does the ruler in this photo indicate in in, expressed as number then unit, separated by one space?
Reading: 11 in
